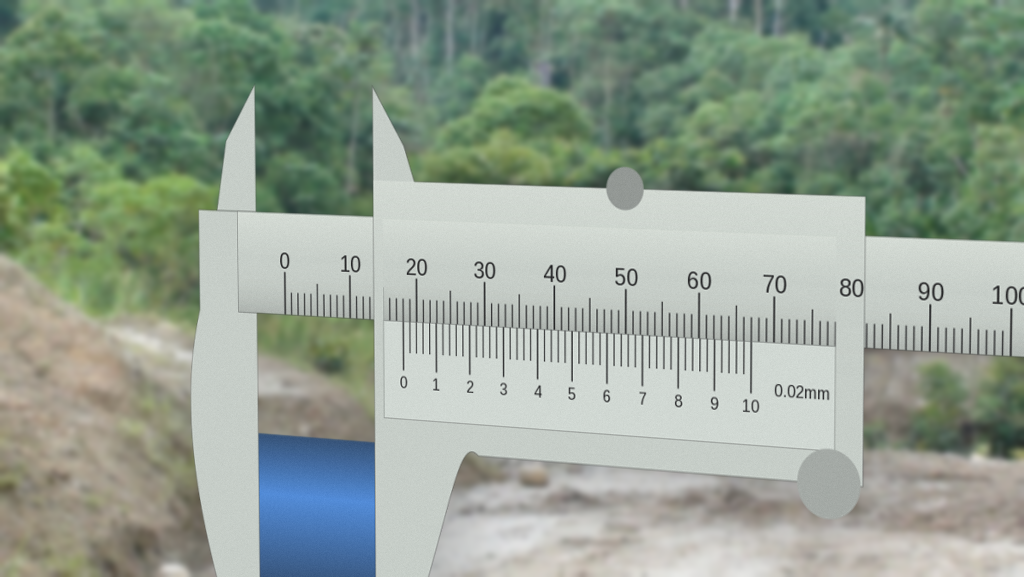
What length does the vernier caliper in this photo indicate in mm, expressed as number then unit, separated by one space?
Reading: 18.0 mm
